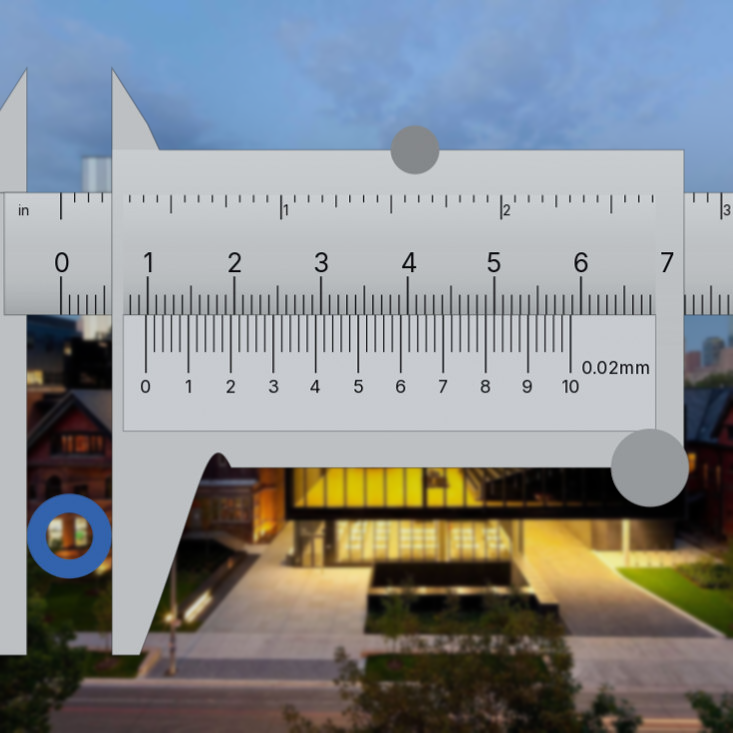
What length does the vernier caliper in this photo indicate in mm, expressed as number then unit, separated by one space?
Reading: 9.8 mm
